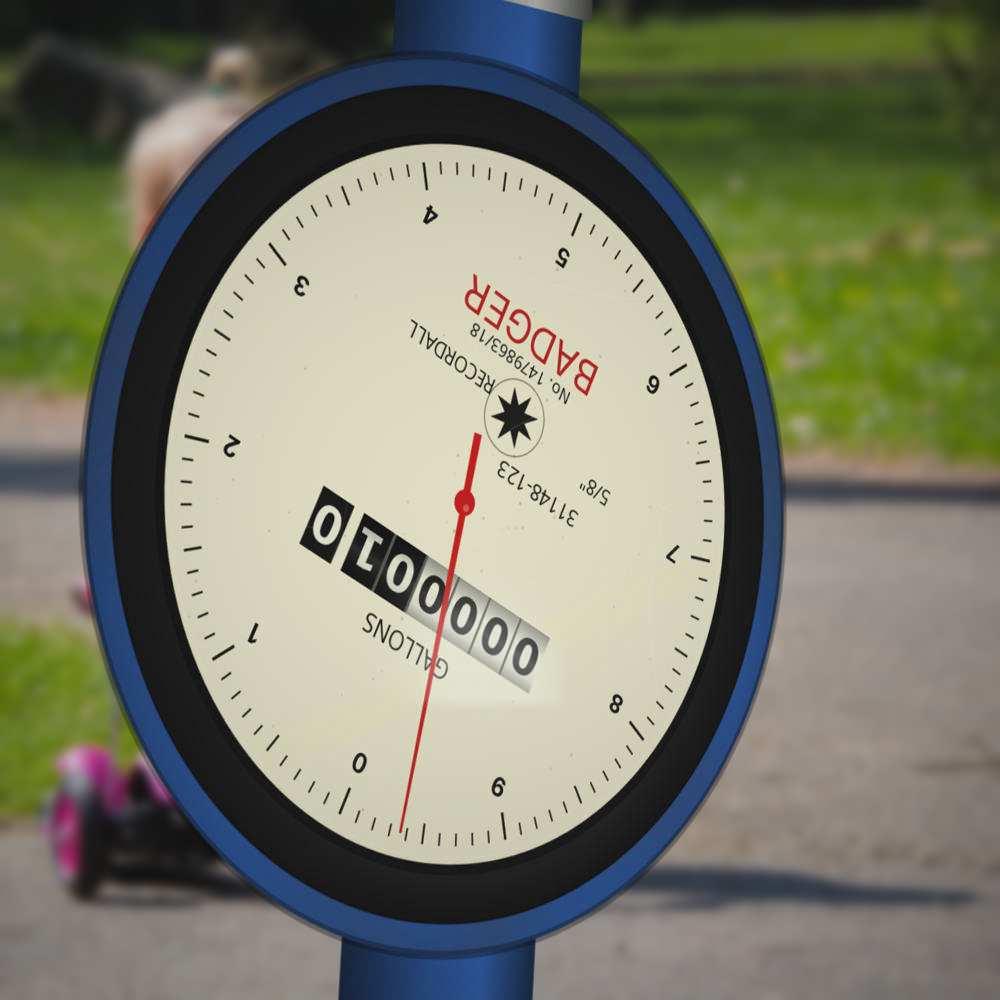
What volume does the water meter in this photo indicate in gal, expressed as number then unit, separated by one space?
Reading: 9.6 gal
